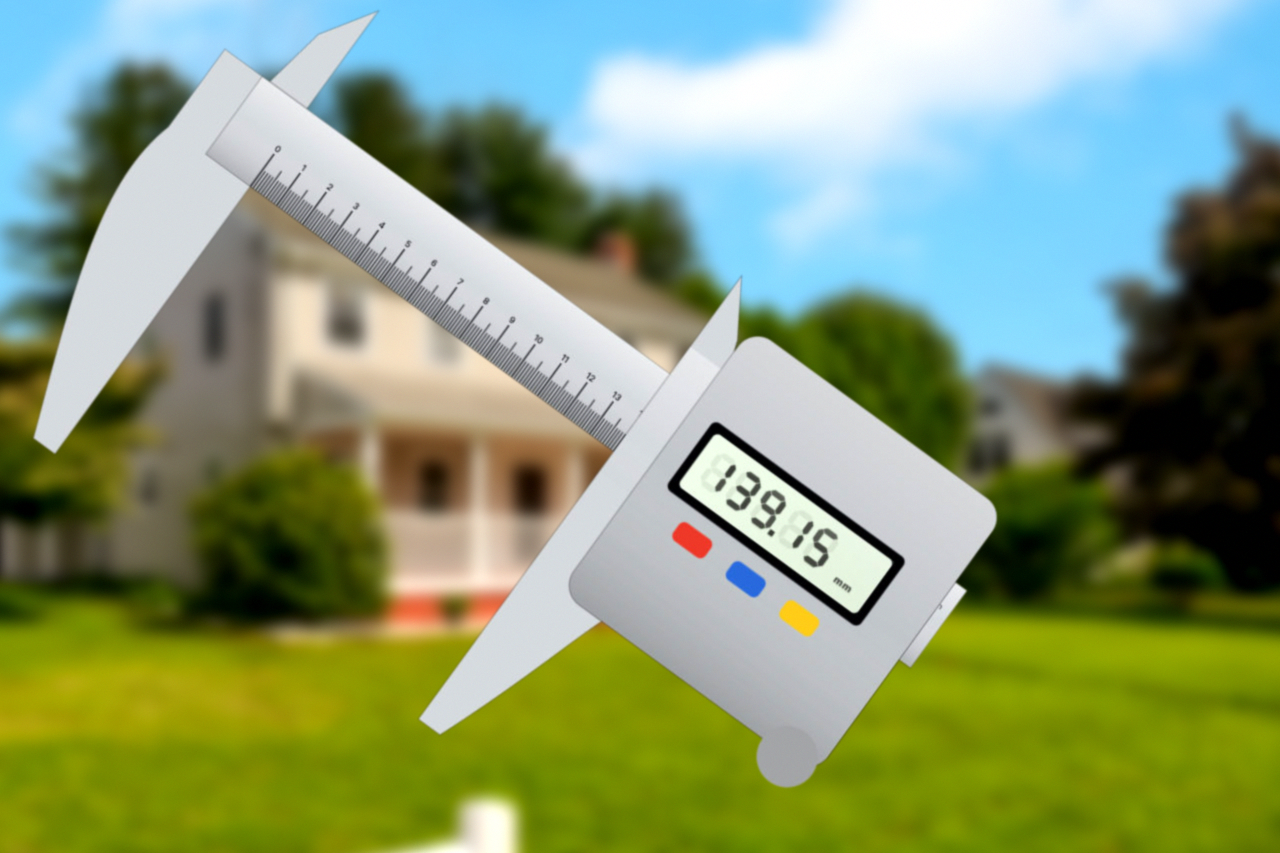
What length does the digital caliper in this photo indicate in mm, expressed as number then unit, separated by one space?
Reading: 139.15 mm
